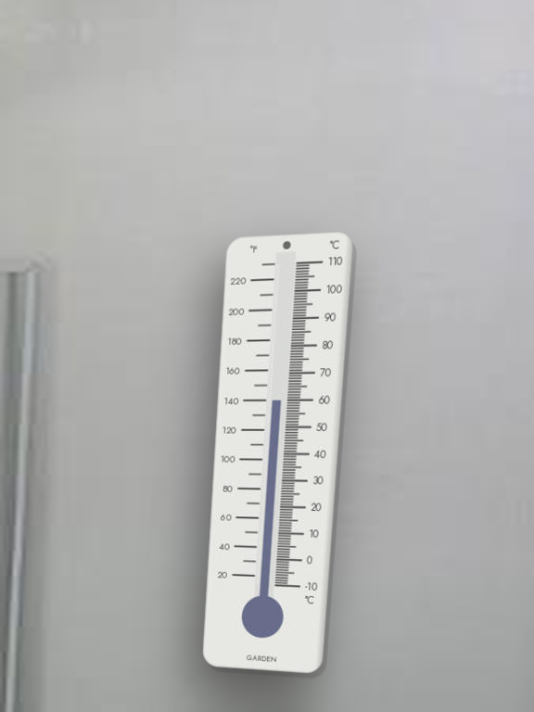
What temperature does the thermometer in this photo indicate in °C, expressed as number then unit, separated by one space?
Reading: 60 °C
